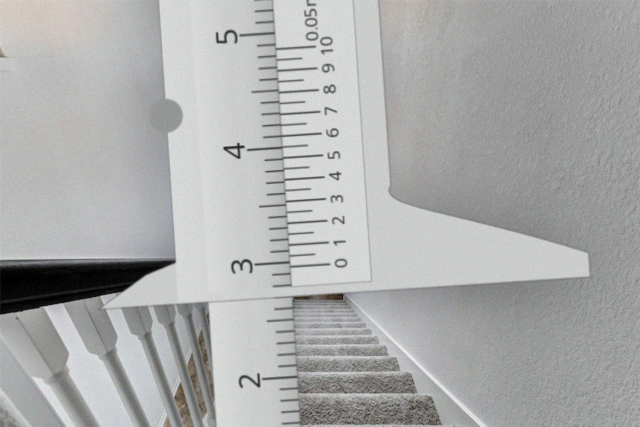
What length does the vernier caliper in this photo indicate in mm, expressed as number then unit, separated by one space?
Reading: 29.6 mm
